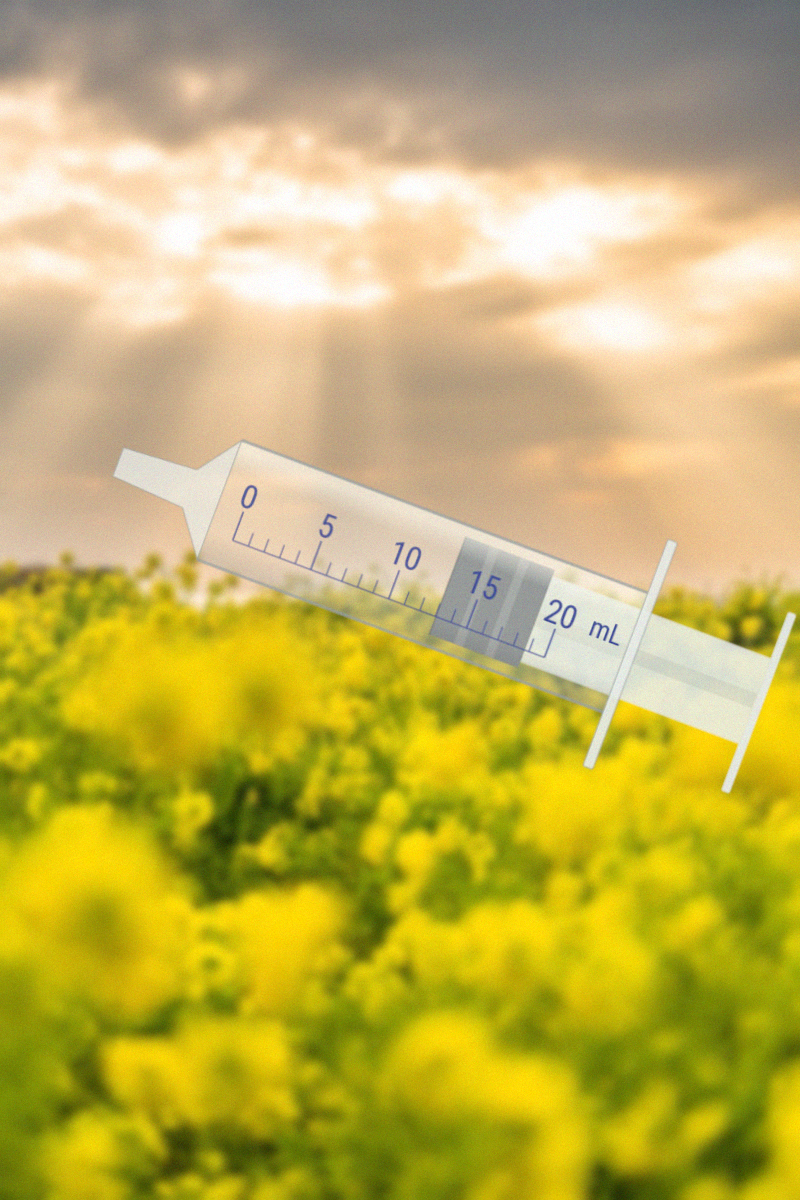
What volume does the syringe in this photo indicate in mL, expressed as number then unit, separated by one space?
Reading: 13 mL
